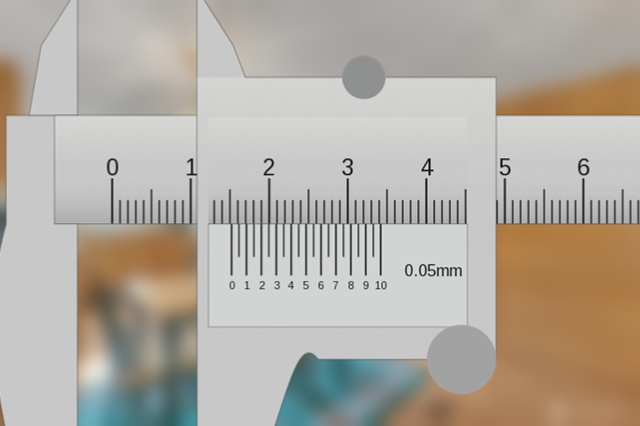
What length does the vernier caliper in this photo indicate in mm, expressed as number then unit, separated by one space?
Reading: 15.2 mm
